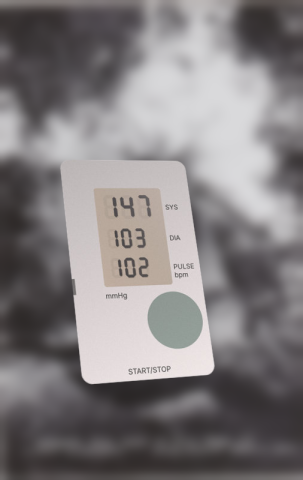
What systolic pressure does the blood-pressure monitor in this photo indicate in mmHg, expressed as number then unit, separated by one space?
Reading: 147 mmHg
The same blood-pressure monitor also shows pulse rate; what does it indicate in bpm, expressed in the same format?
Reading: 102 bpm
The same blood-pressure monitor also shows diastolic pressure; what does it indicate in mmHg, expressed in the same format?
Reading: 103 mmHg
